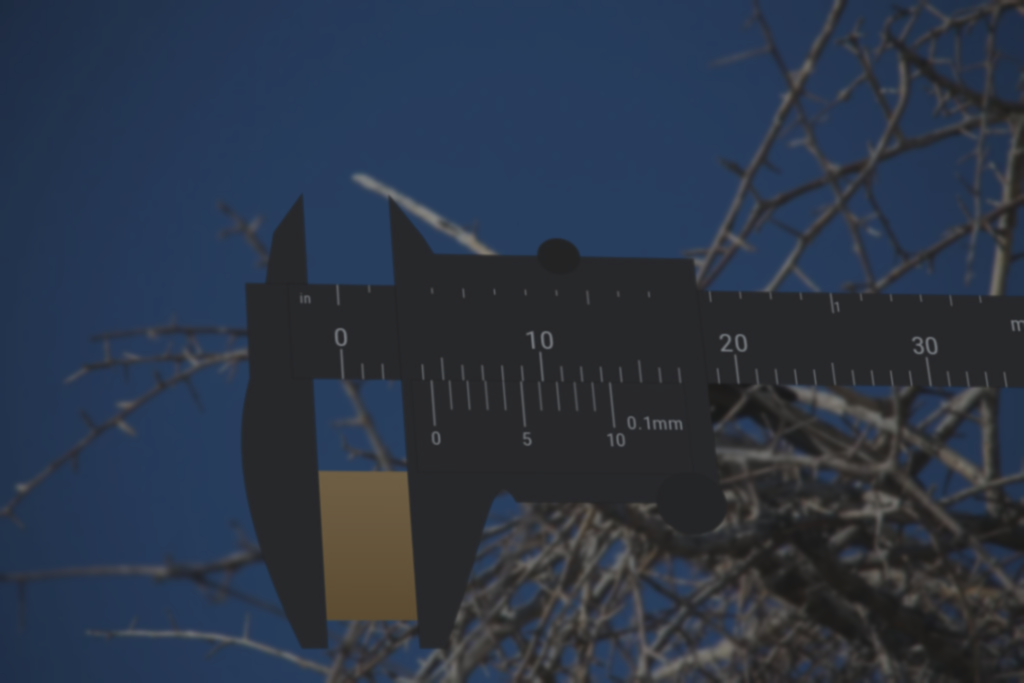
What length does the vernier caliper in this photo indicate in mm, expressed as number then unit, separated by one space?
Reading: 4.4 mm
